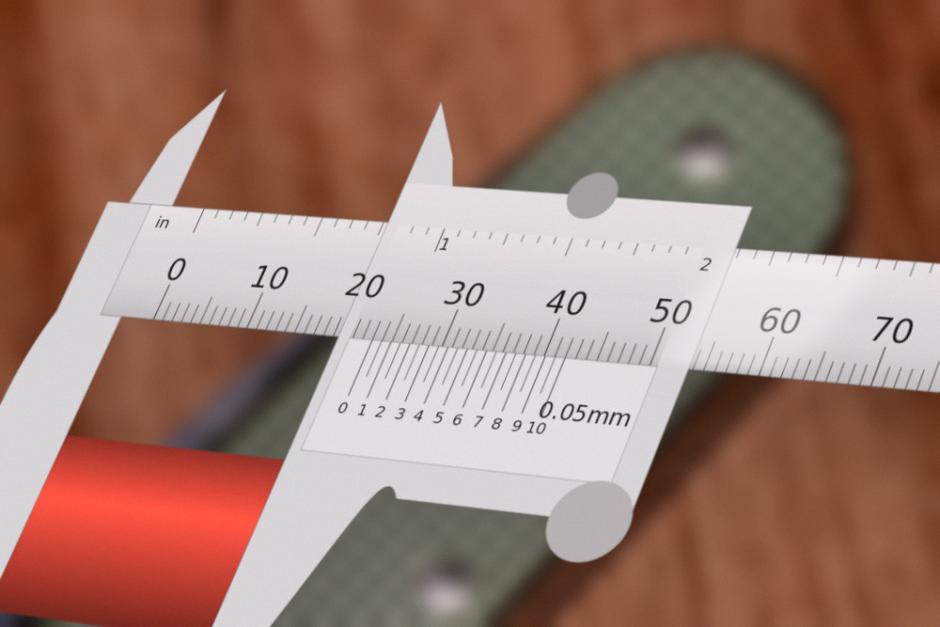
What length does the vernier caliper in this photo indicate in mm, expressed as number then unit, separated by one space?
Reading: 23.0 mm
